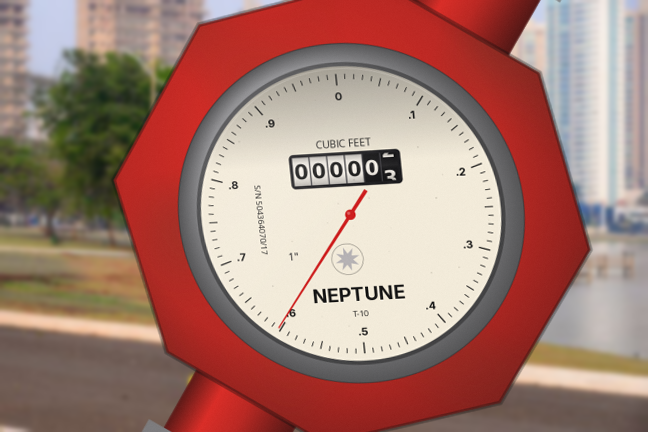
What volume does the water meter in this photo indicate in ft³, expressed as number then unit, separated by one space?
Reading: 2.60 ft³
